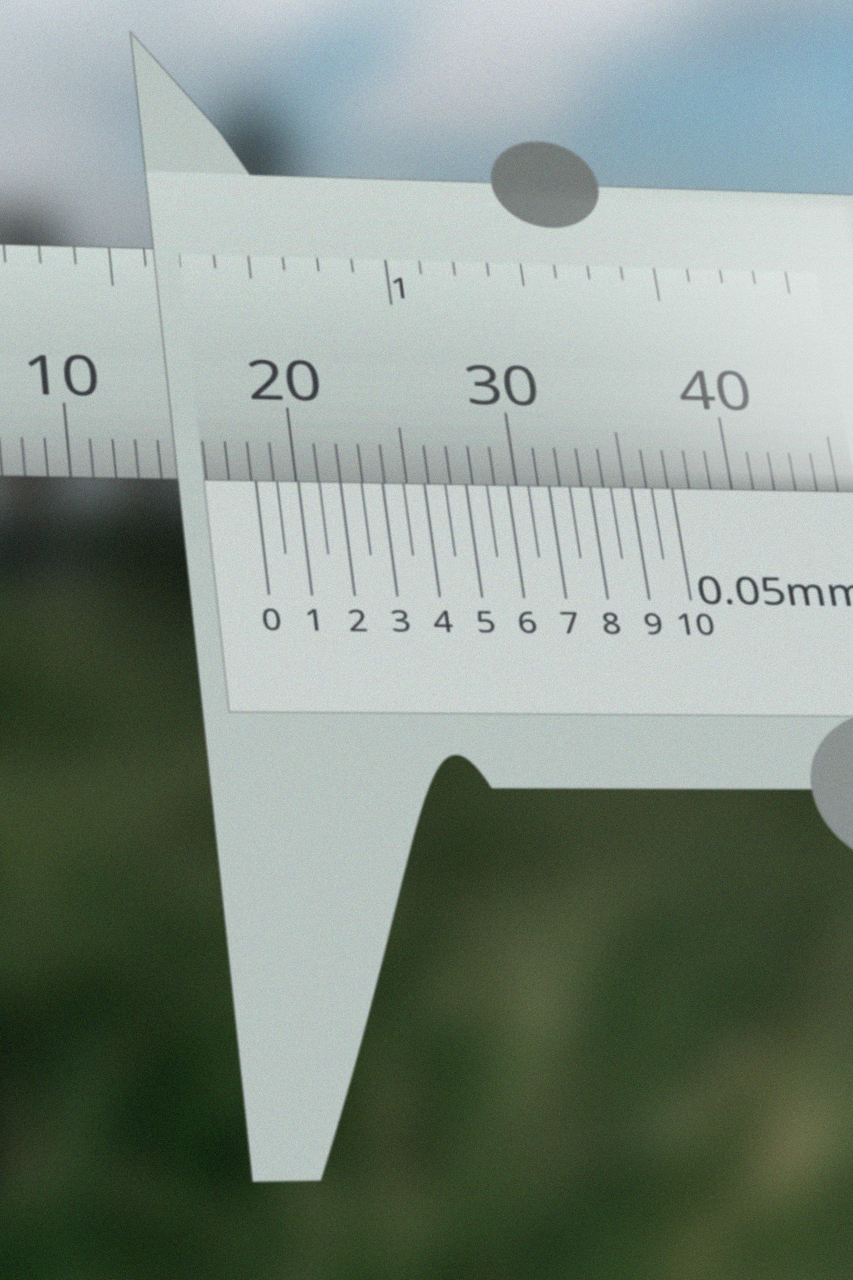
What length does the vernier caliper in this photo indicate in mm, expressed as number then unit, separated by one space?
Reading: 18.2 mm
